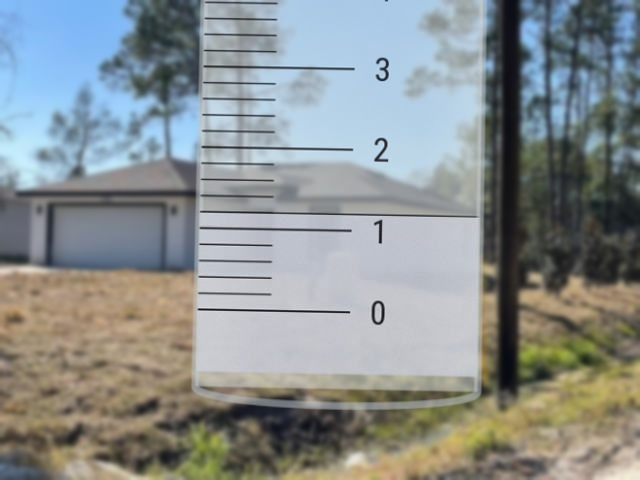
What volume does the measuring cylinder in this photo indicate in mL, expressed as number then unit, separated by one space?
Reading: 1.2 mL
